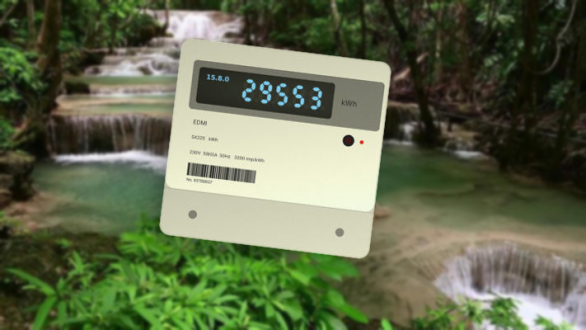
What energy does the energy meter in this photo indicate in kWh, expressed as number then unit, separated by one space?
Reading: 29553 kWh
